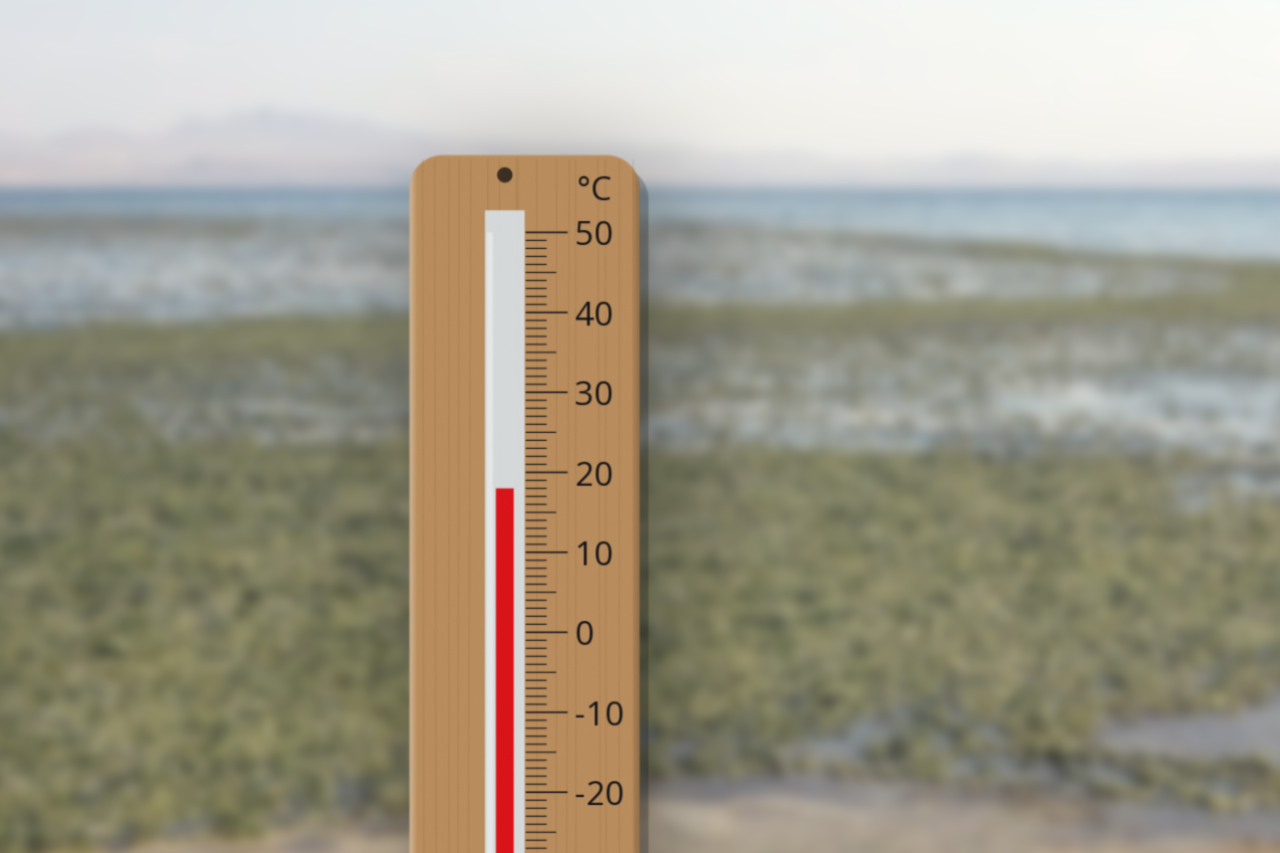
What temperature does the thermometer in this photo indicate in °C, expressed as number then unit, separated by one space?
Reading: 18 °C
